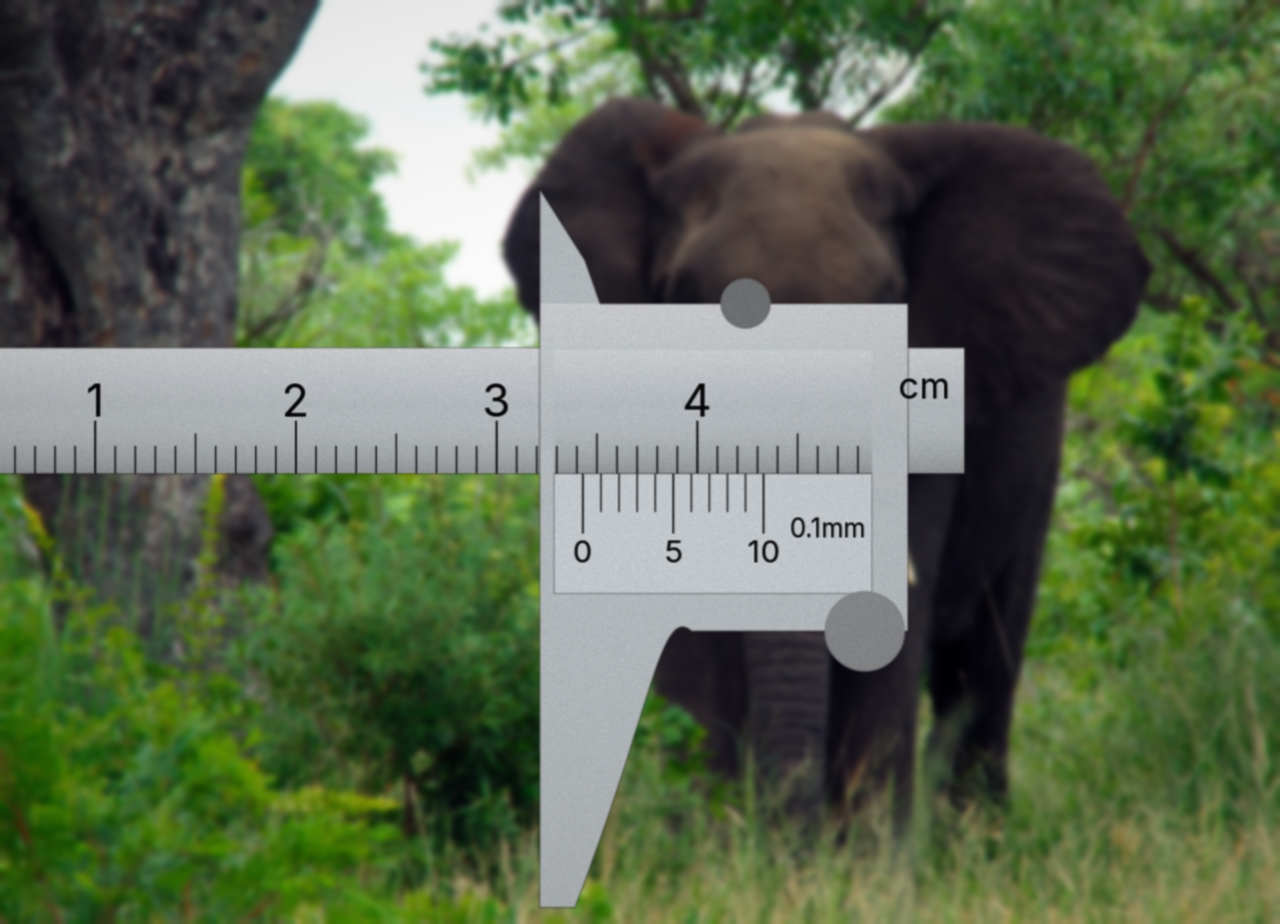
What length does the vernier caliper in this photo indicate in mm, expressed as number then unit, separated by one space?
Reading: 34.3 mm
